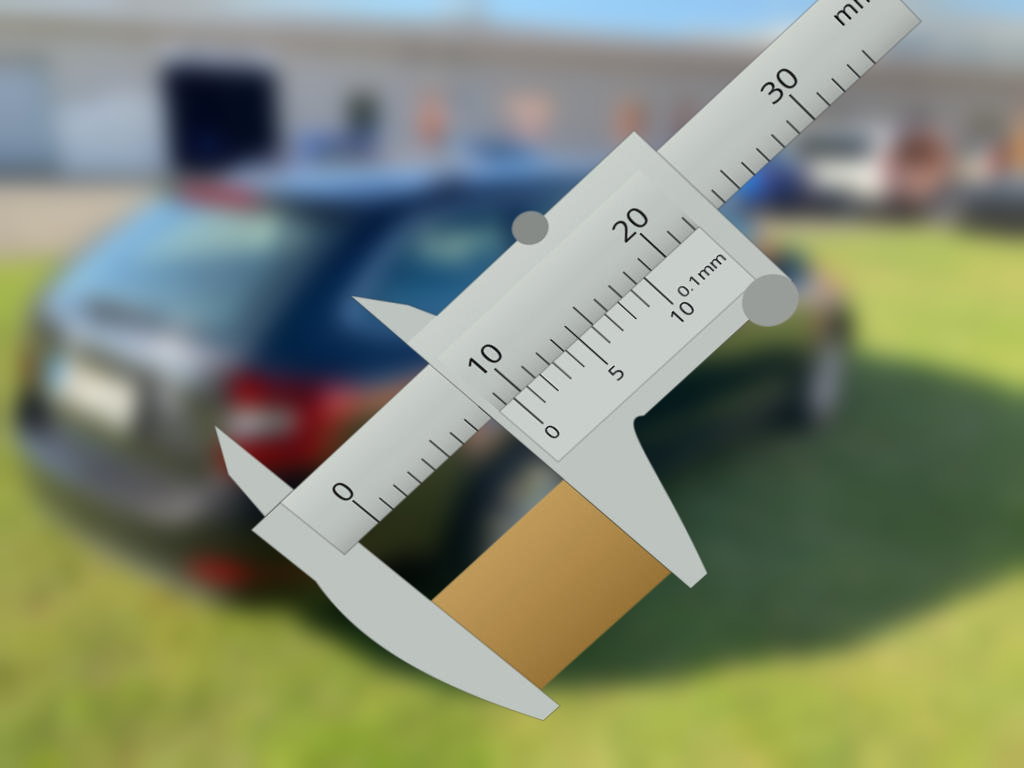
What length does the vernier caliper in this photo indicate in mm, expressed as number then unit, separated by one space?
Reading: 9.5 mm
